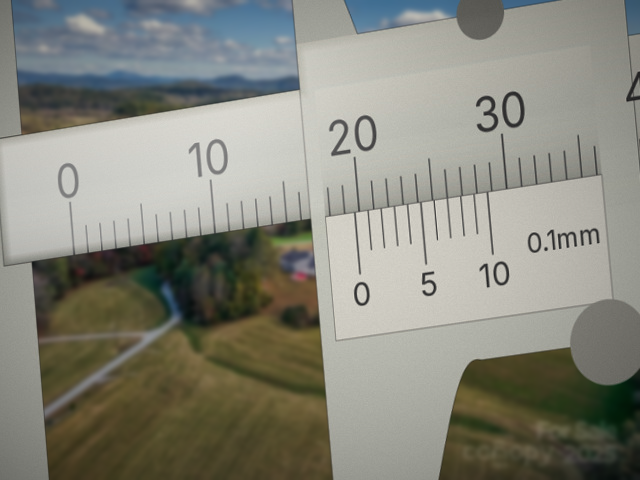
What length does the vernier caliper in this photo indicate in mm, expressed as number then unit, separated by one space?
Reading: 19.7 mm
